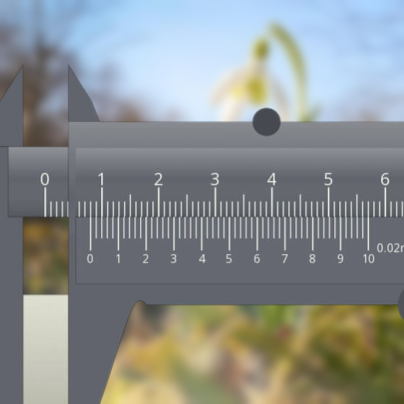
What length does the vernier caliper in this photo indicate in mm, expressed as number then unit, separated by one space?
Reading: 8.0 mm
